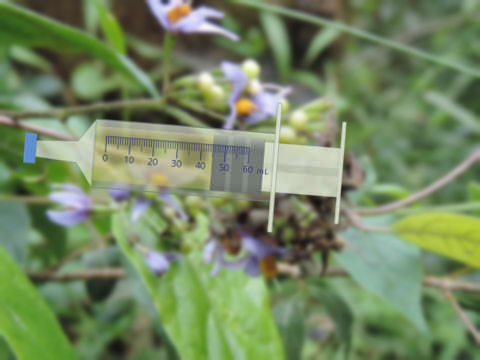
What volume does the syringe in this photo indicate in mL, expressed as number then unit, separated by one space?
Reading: 45 mL
